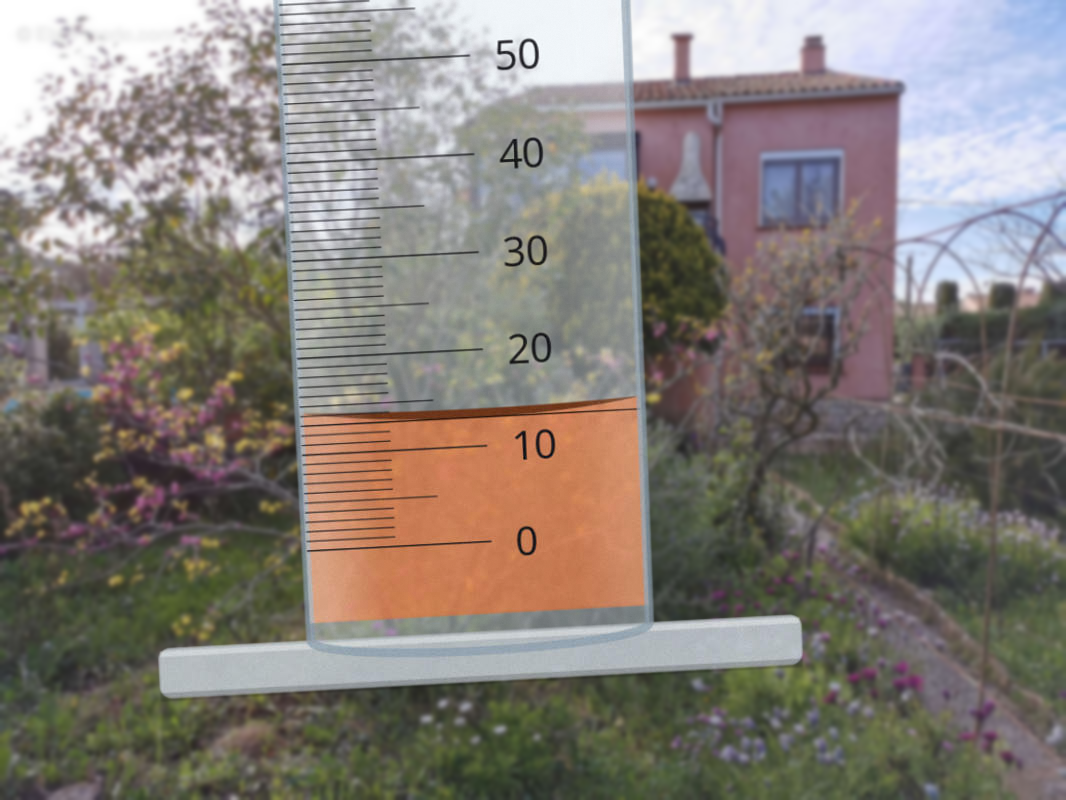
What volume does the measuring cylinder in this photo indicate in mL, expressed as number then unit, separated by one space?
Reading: 13 mL
